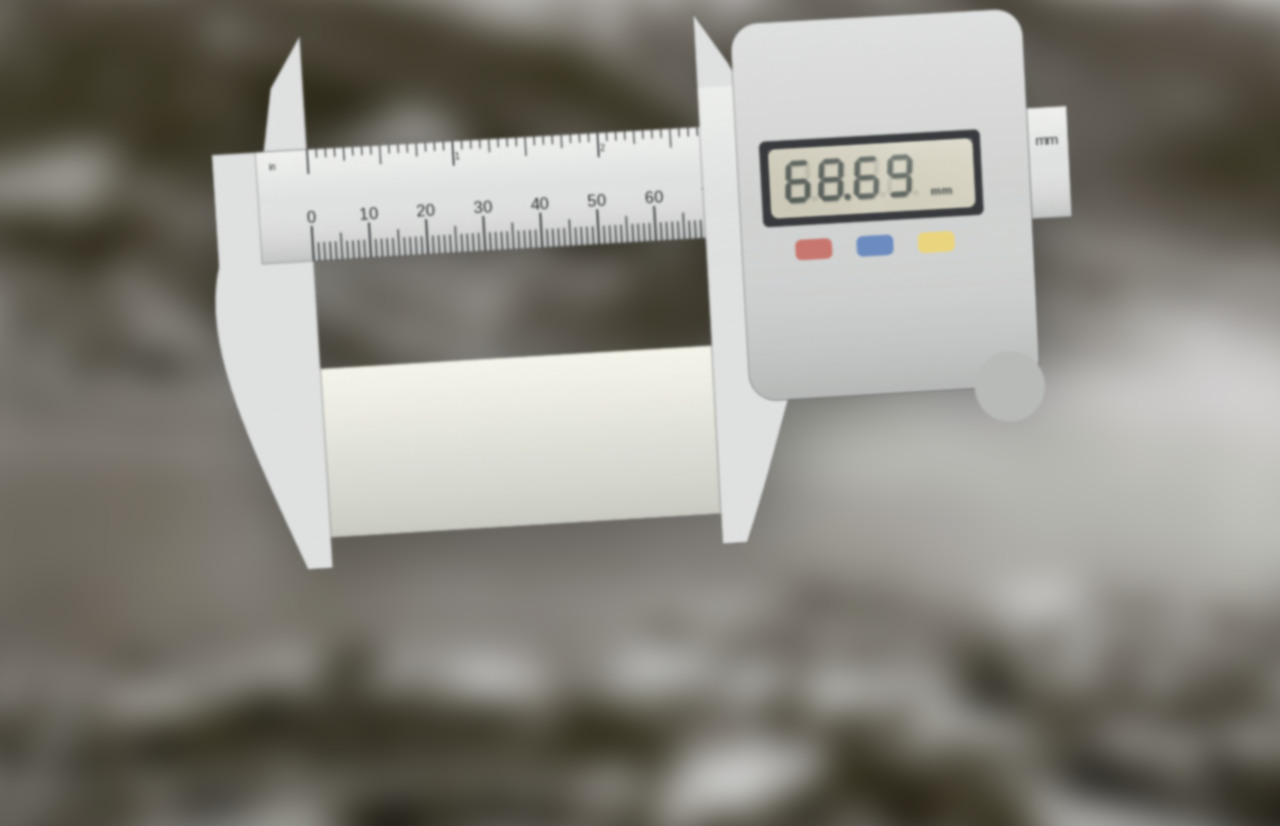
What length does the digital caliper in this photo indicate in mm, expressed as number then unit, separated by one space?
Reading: 68.69 mm
